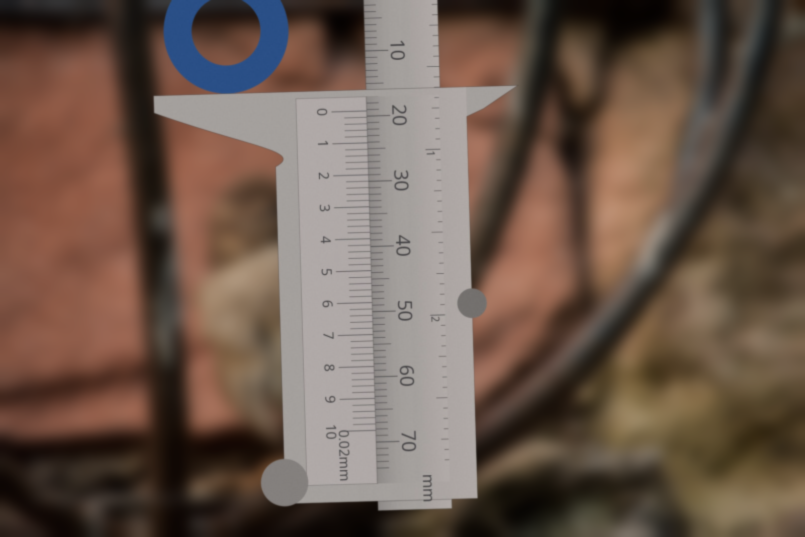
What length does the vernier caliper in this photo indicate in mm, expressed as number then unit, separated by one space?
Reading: 19.2 mm
